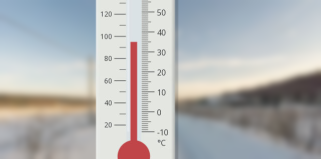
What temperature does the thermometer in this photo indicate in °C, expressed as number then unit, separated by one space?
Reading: 35 °C
